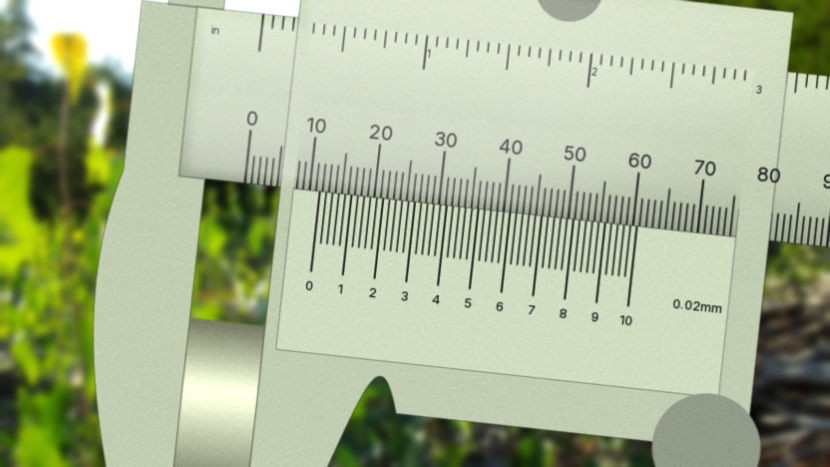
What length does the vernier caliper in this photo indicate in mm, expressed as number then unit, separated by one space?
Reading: 11.6 mm
